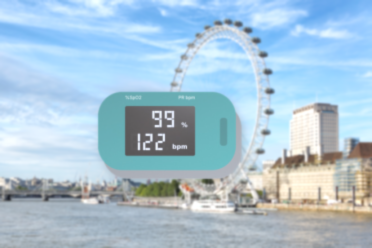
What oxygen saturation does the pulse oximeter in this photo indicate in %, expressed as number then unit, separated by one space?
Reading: 99 %
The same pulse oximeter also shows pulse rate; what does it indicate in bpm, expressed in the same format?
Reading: 122 bpm
